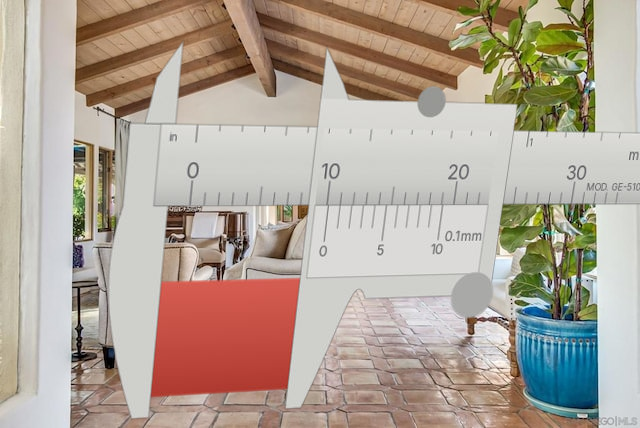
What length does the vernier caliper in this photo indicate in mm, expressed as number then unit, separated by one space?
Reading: 10.1 mm
